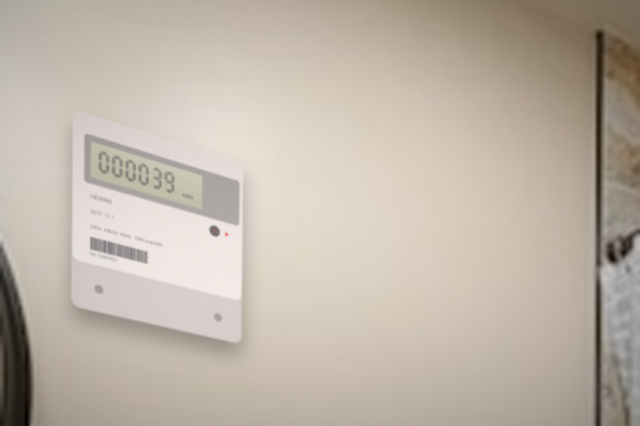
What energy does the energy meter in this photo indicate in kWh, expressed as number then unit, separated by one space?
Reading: 39 kWh
